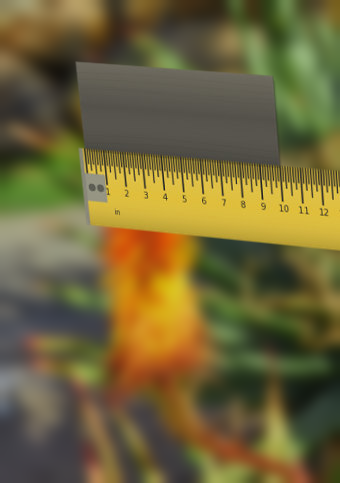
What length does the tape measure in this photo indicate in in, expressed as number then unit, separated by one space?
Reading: 10 in
